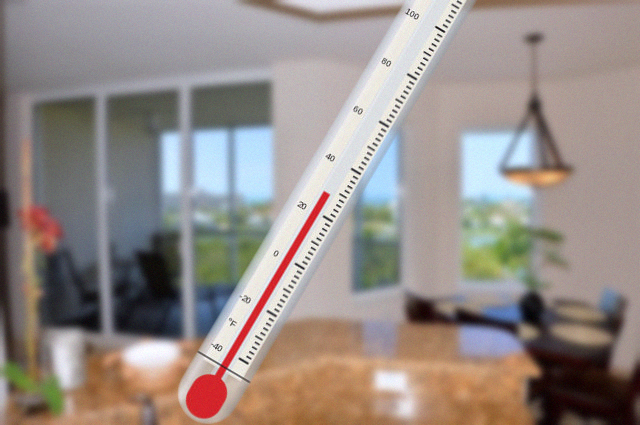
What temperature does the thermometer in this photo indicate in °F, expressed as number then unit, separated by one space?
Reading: 28 °F
